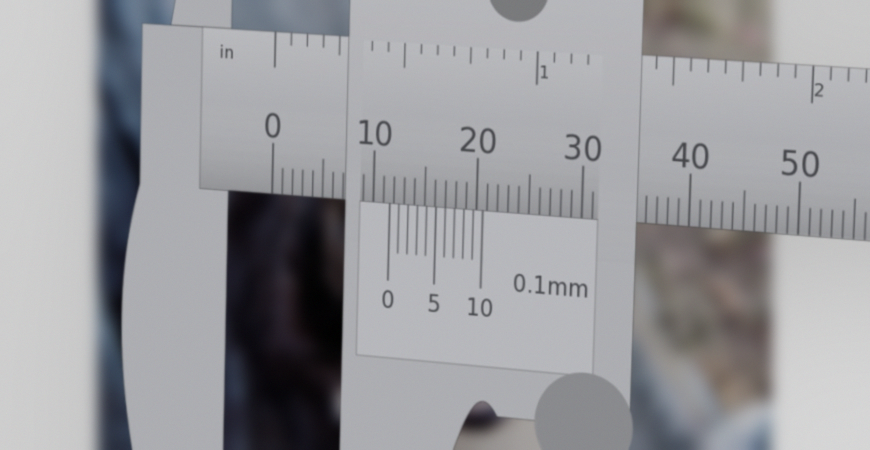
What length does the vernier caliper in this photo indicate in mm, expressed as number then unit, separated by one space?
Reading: 11.6 mm
